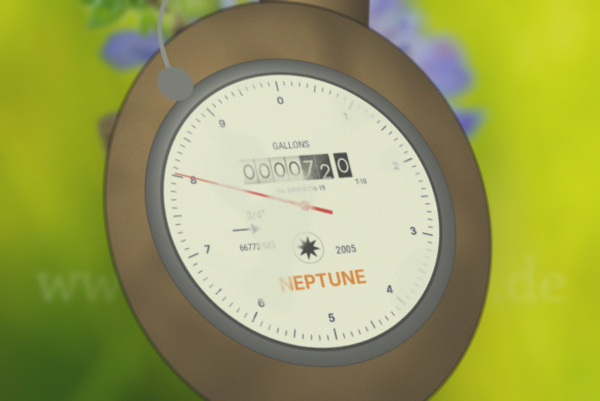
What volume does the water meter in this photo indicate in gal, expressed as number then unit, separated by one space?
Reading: 718.0 gal
